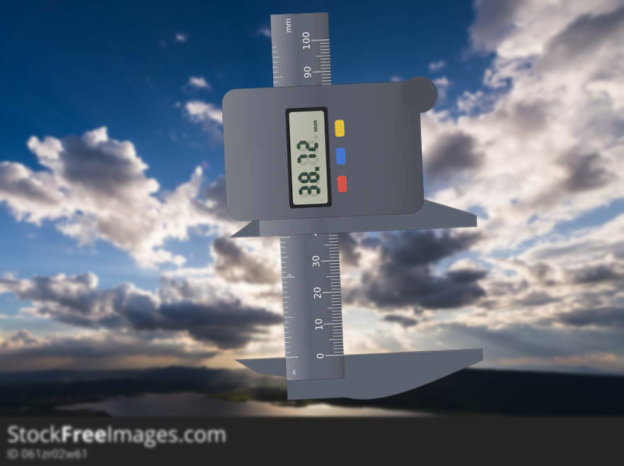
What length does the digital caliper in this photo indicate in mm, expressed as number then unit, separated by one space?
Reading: 38.72 mm
